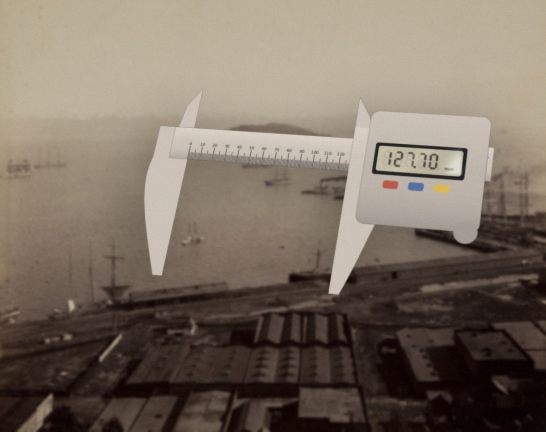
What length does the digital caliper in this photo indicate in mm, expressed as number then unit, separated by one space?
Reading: 127.70 mm
